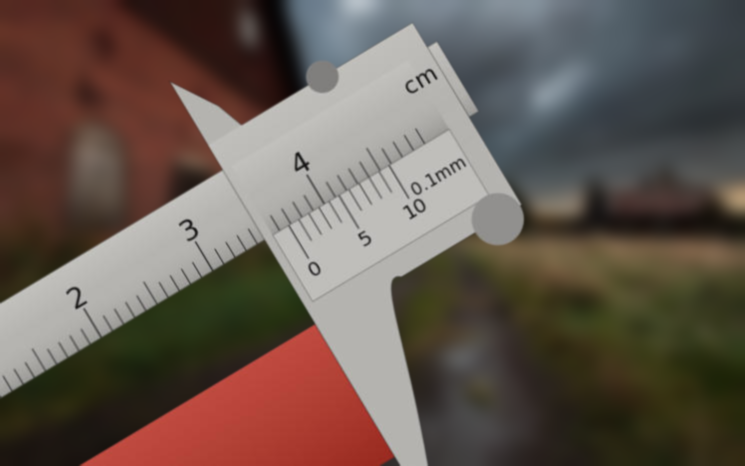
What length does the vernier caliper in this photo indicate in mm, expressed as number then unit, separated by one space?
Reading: 36.8 mm
